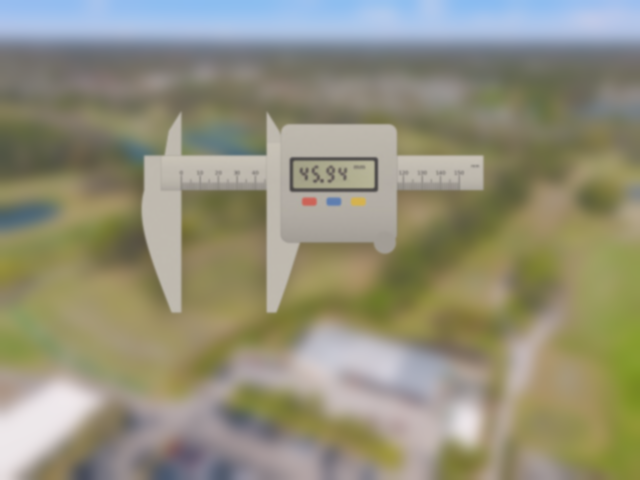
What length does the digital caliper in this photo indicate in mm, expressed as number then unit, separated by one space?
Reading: 45.94 mm
